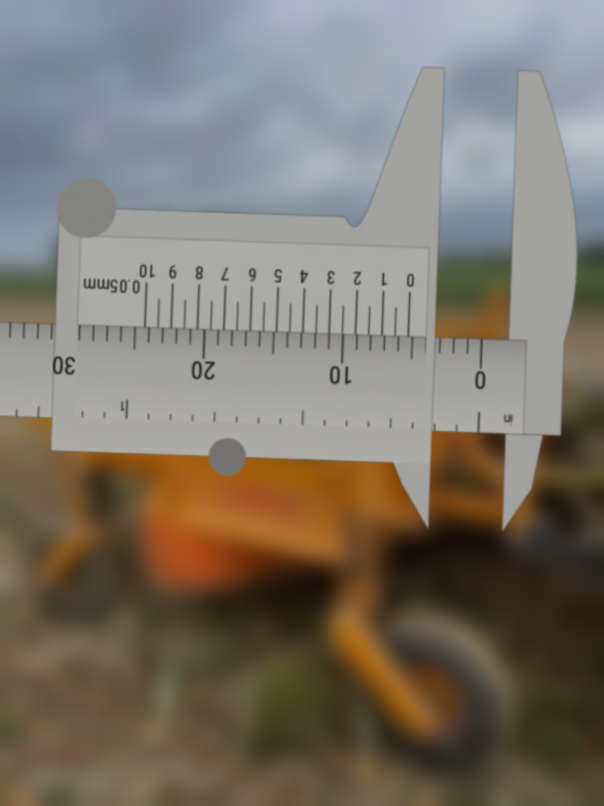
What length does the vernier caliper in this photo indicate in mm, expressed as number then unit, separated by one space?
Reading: 5.3 mm
